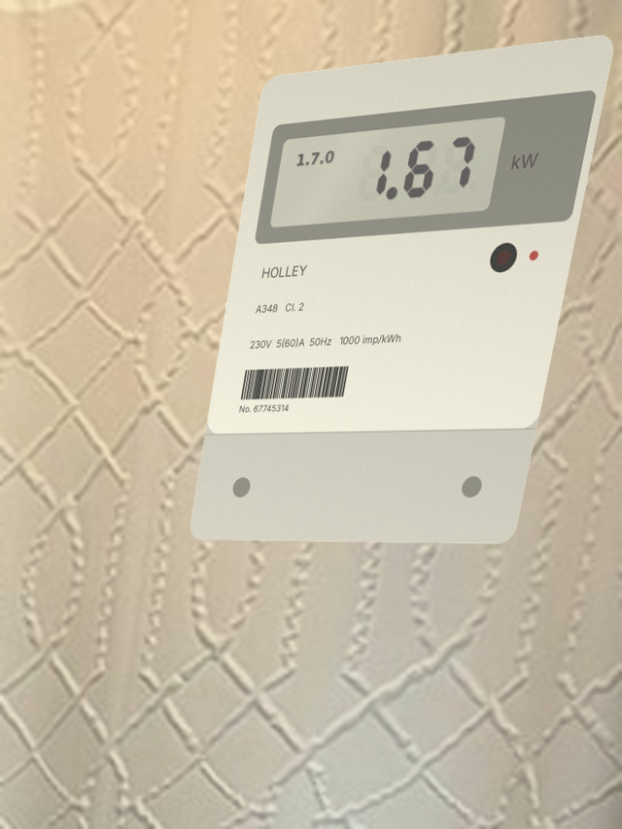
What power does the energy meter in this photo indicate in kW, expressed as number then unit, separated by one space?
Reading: 1.67 kW
